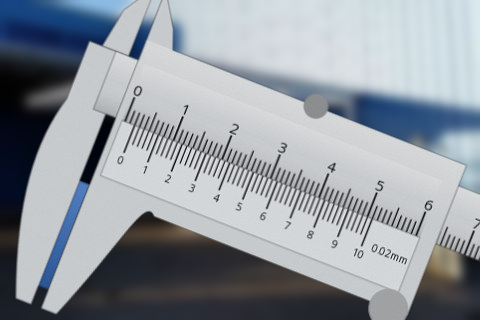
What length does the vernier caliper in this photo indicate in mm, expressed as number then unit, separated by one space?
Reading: 2.0 mm
